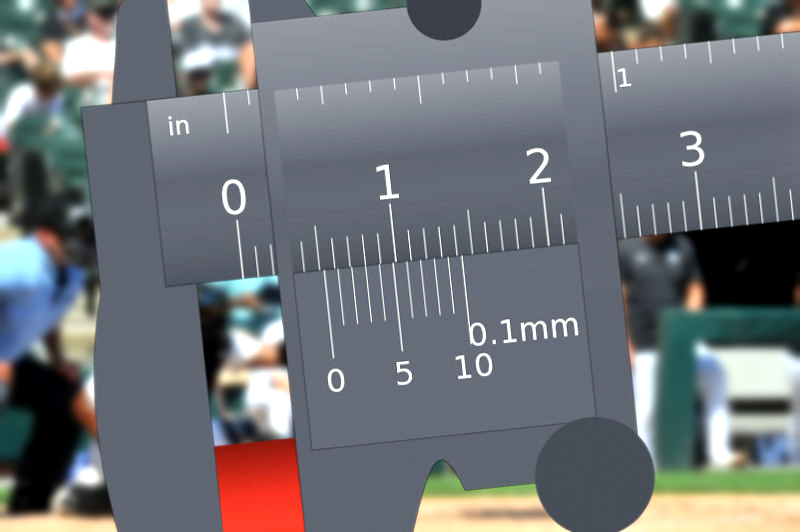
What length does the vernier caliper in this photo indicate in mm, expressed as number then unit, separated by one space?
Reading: 5.3 mm
